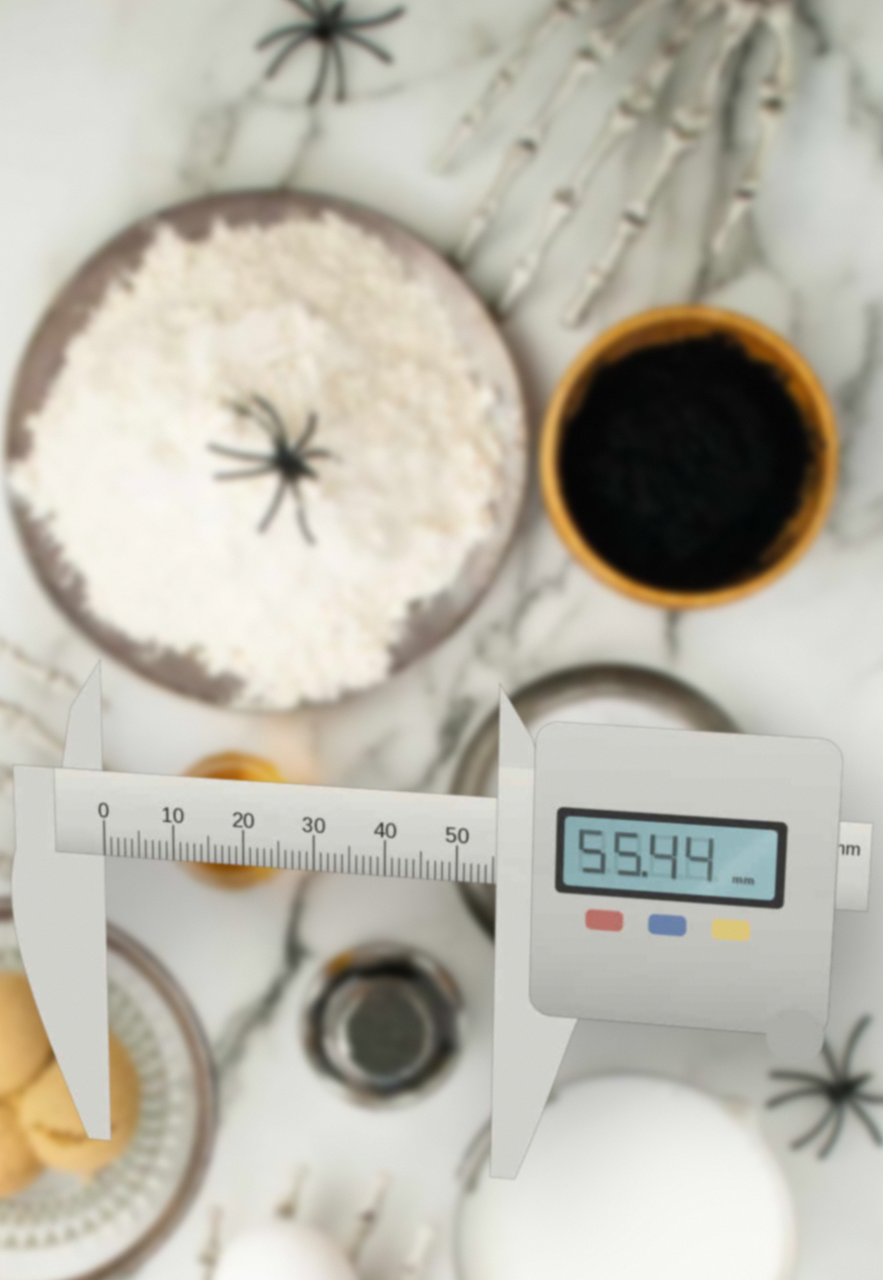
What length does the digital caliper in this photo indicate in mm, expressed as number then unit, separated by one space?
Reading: 55.44 mm
